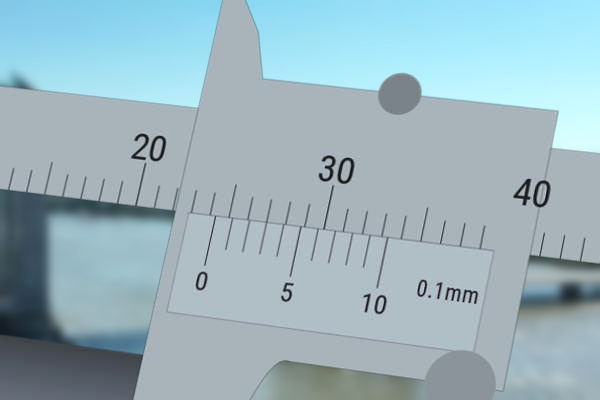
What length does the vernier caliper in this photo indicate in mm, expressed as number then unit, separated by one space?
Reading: 24.3 mm
